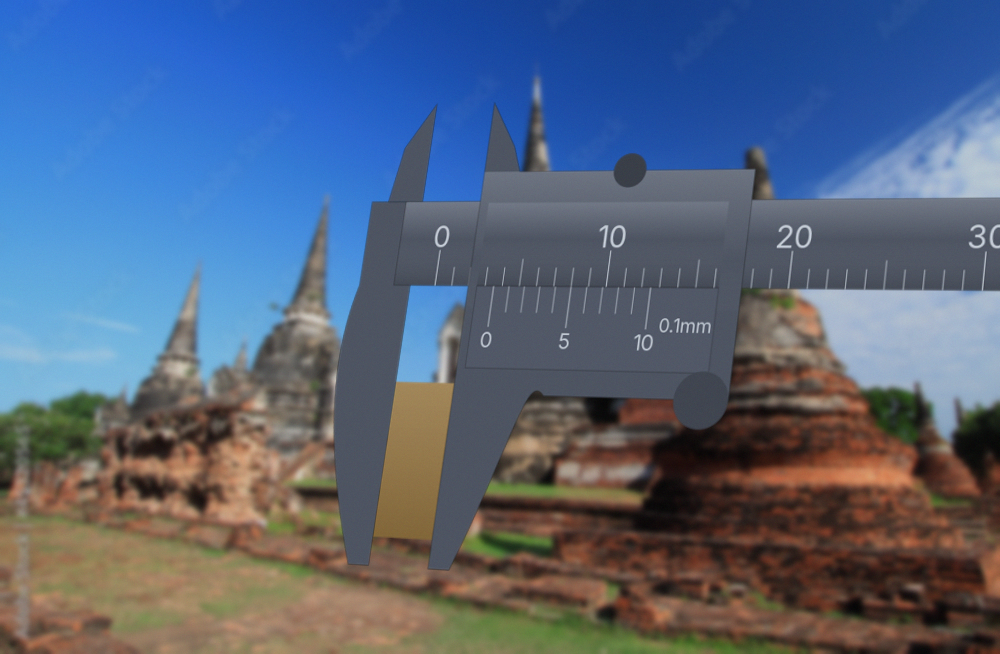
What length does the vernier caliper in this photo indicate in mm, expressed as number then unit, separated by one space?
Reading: 3.5 mm
